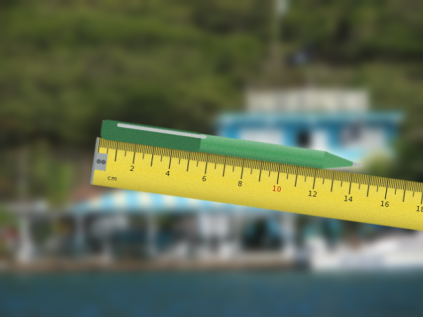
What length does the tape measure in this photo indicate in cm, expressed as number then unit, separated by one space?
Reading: 14.5 cm
